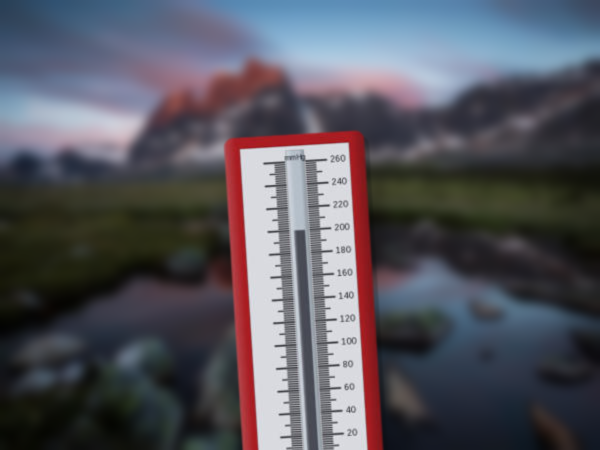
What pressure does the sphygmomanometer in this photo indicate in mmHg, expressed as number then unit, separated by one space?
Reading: 200 mmHg
